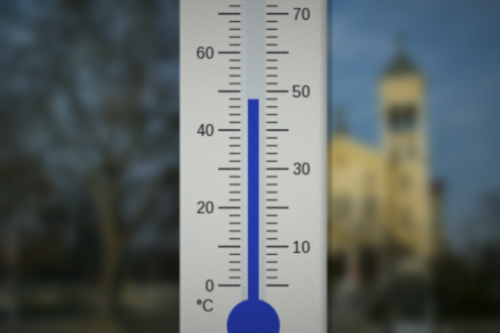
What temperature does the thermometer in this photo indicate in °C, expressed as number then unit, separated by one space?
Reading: 48 °C
